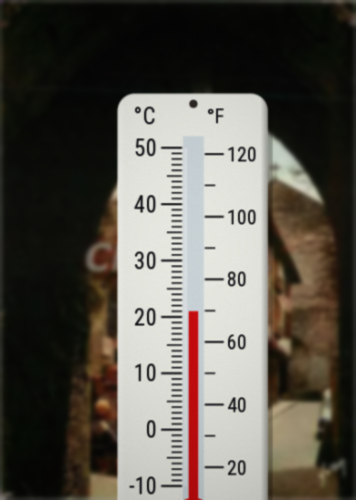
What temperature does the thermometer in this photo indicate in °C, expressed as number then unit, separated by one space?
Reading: 21 °C
